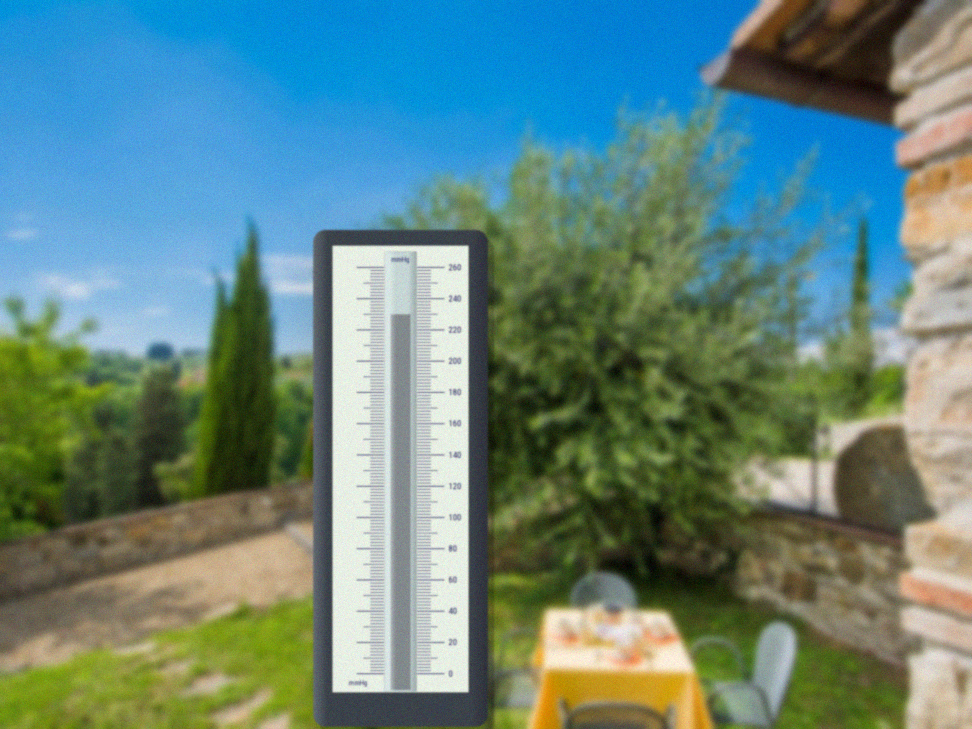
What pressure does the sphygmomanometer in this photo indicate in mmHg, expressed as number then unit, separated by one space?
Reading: 230 mmHg
